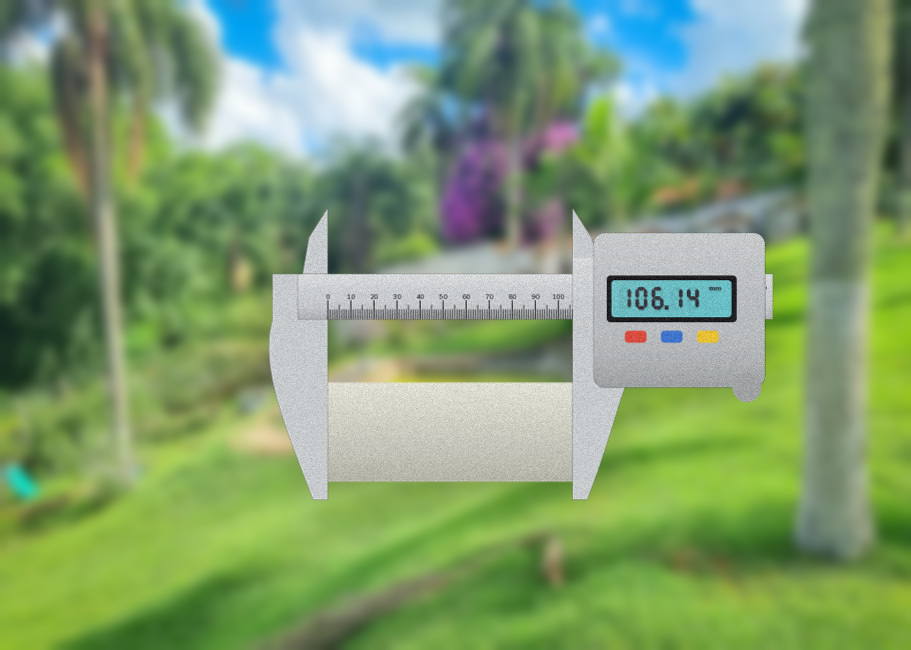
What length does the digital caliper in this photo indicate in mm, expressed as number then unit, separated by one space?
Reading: 106.14 mm
